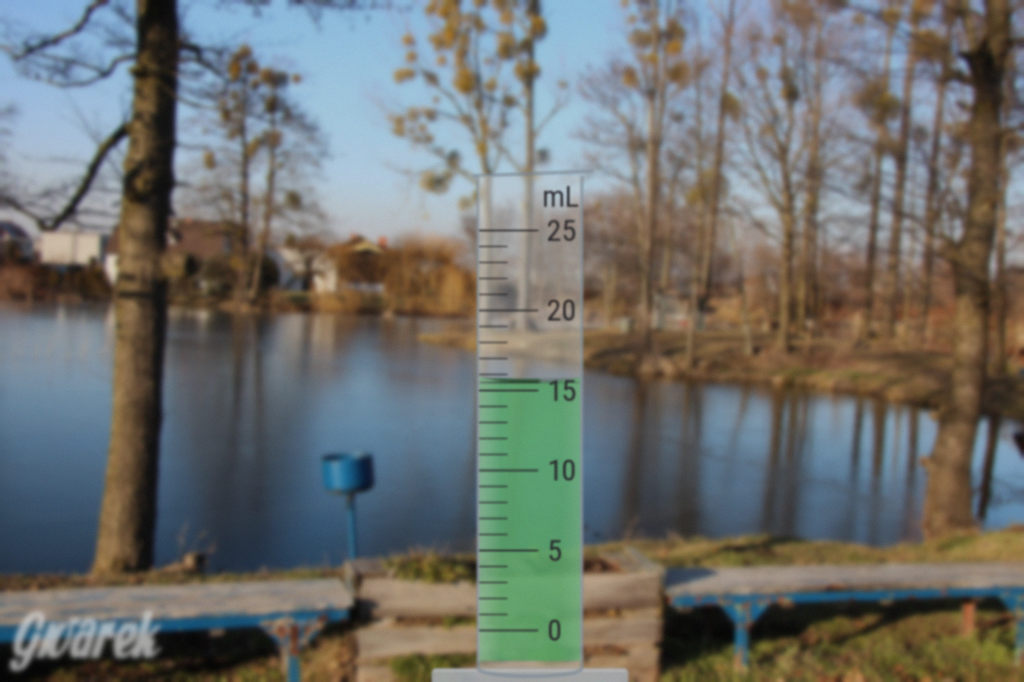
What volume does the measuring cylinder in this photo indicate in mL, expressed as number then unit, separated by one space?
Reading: 15.5 mL
